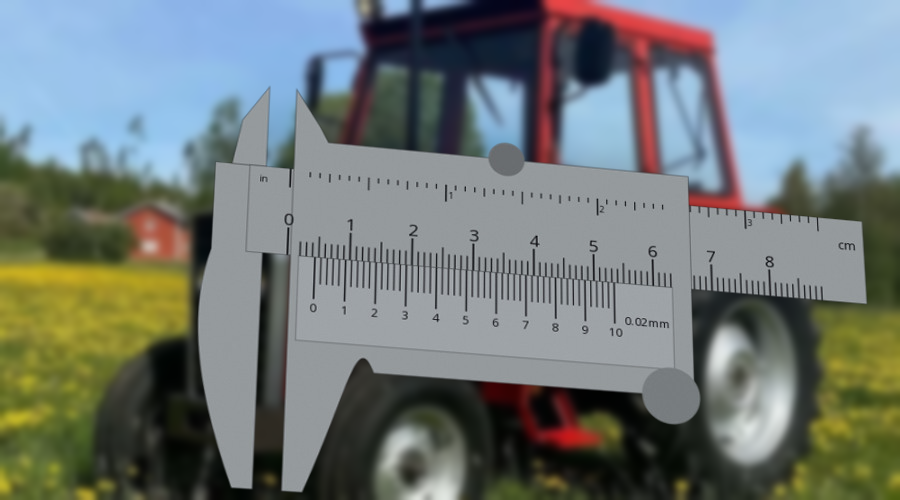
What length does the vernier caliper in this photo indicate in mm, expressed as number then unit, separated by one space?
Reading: 4.4 mm
